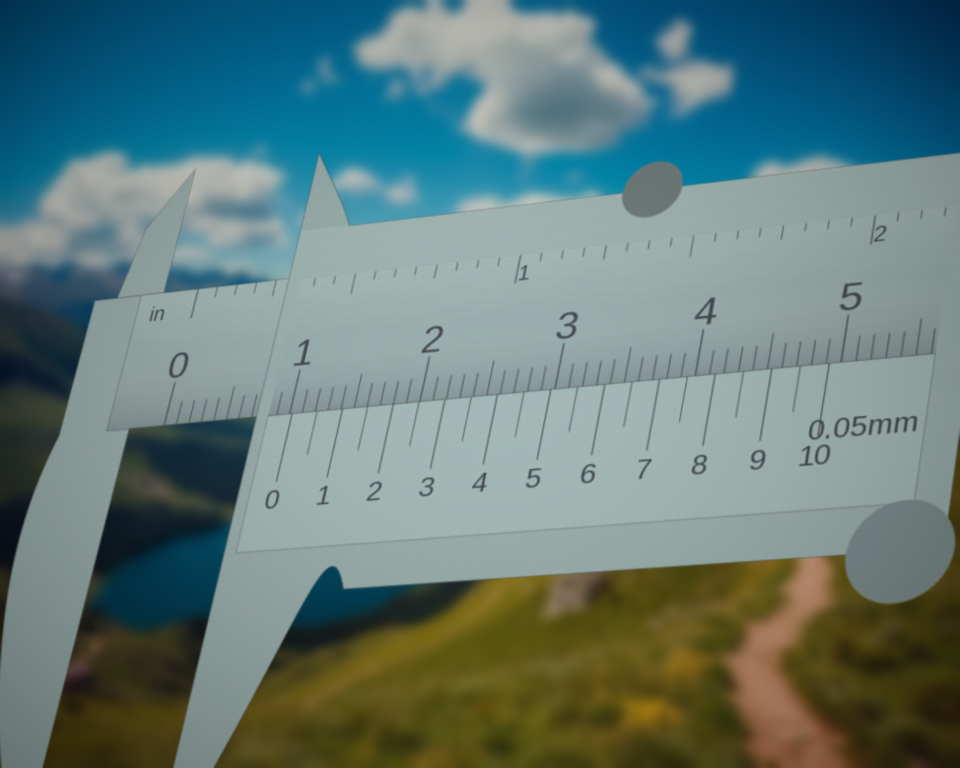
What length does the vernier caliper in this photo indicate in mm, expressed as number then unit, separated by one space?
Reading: 10.2 mm
